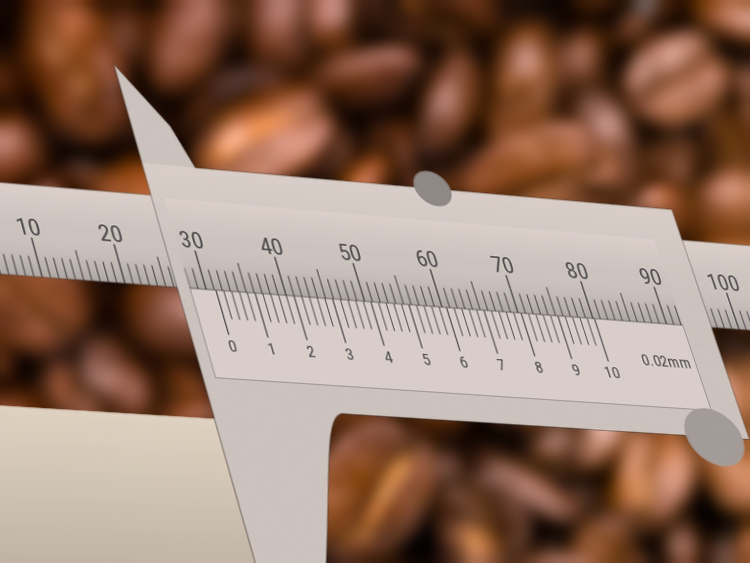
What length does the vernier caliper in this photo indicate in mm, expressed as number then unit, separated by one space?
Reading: 31.2 mm
